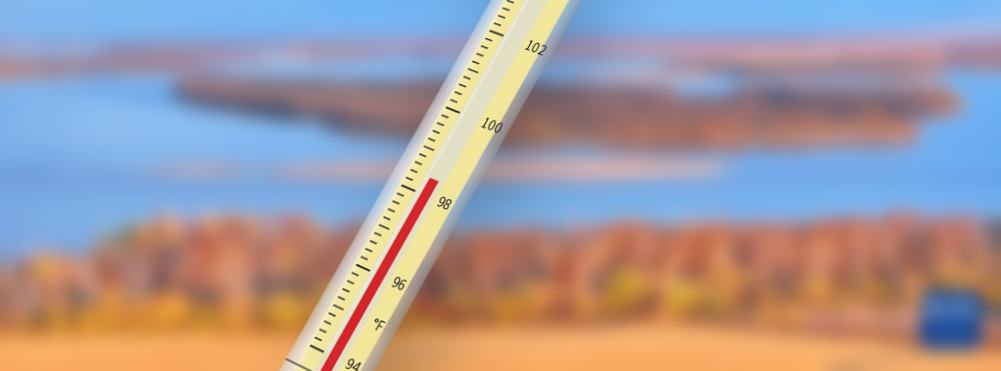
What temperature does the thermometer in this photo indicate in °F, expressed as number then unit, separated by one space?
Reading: 98.4 °F
